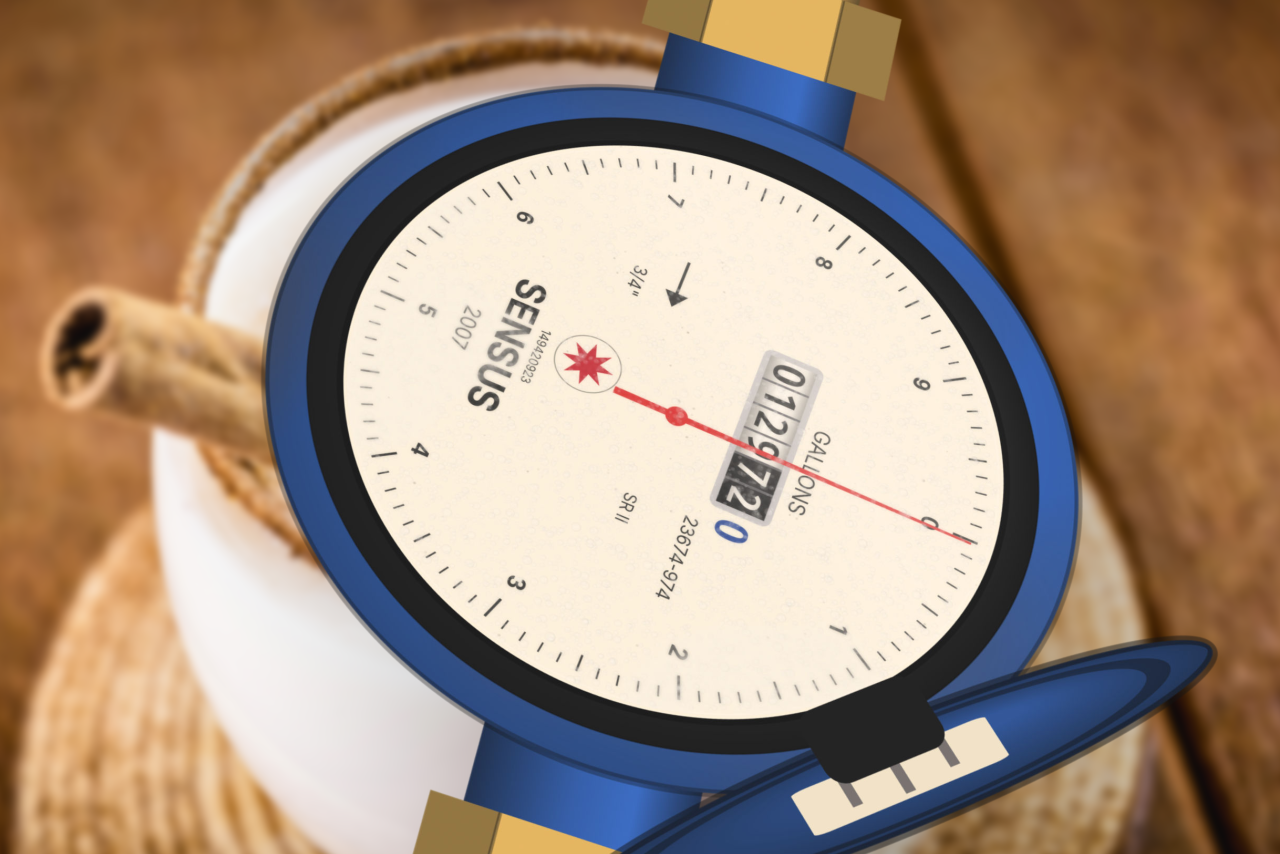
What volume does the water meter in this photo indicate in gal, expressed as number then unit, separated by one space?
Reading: 129720.0 gal
